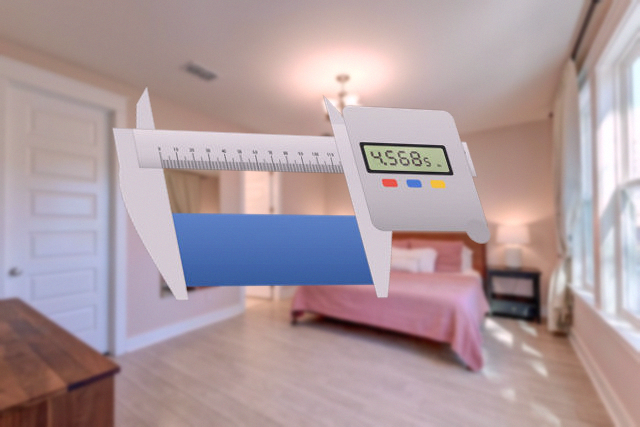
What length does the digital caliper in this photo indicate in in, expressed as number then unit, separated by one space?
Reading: 4.5685 in
